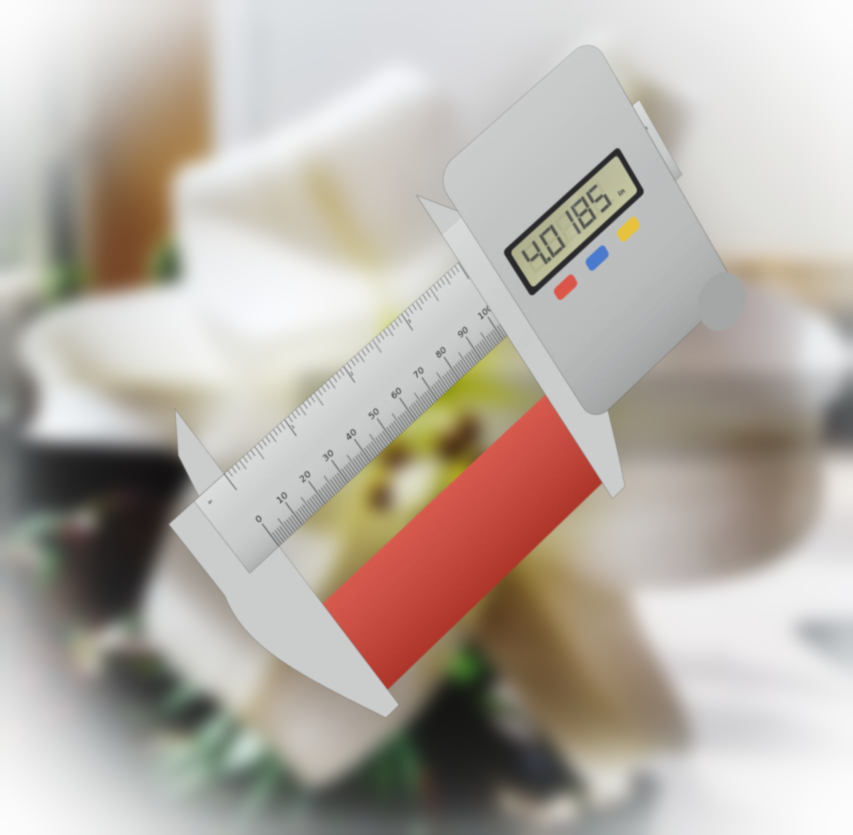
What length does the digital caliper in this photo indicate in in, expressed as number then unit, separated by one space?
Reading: 4.0185 in
